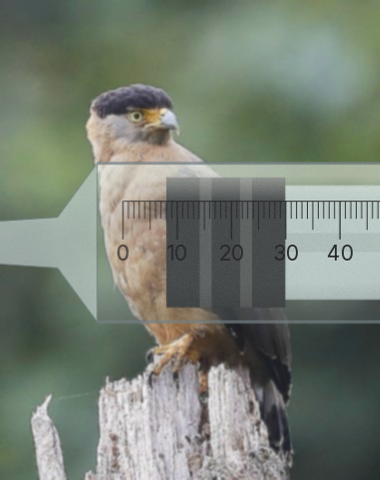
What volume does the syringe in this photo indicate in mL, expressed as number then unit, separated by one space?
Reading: 8 mL
